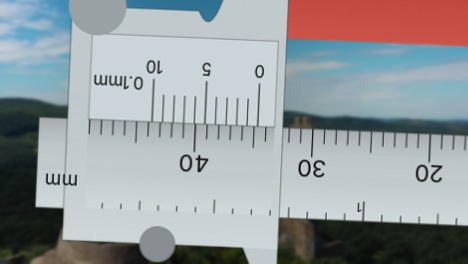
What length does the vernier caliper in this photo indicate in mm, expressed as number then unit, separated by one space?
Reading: 34.7 mm
